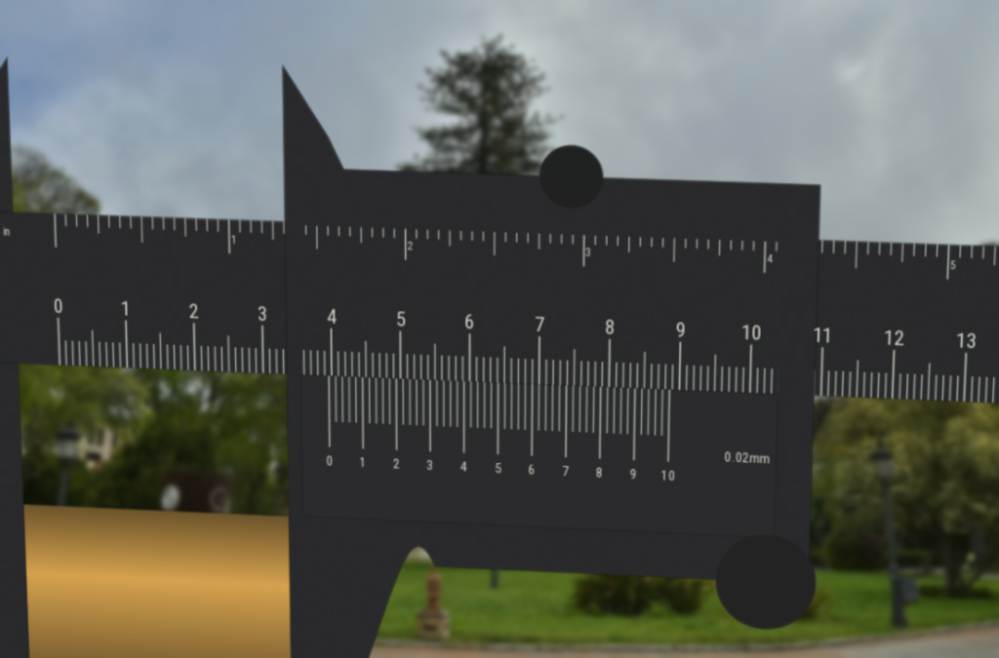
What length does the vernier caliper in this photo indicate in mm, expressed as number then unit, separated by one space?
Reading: 39.6 mm
